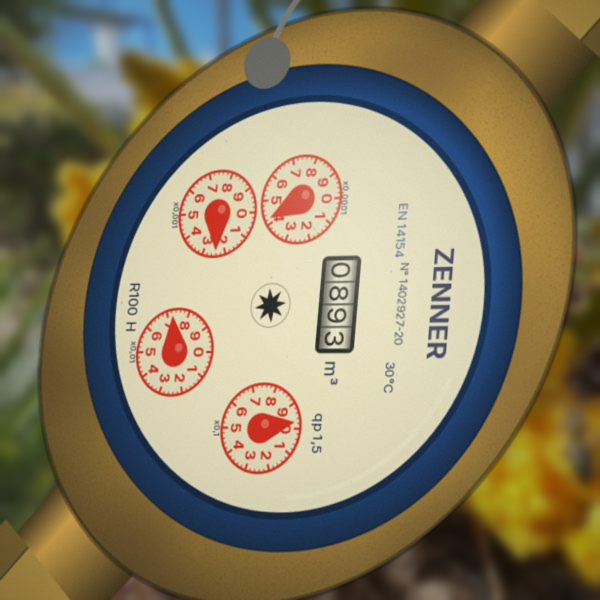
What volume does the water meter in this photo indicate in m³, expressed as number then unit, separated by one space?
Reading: 892.9724 m³
